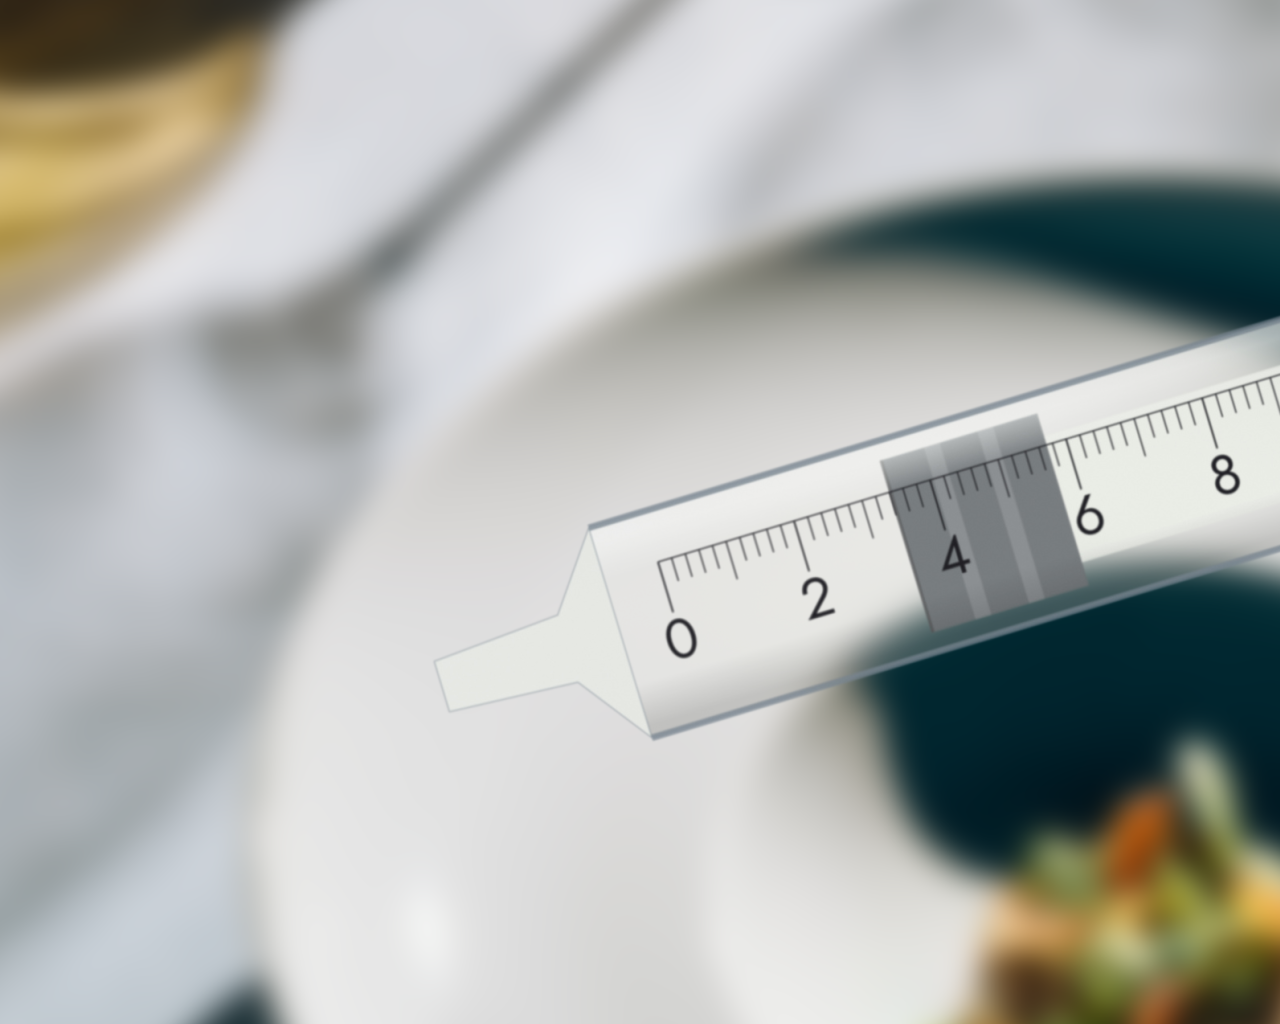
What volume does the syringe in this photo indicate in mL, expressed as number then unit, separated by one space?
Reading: 3.4 mL
